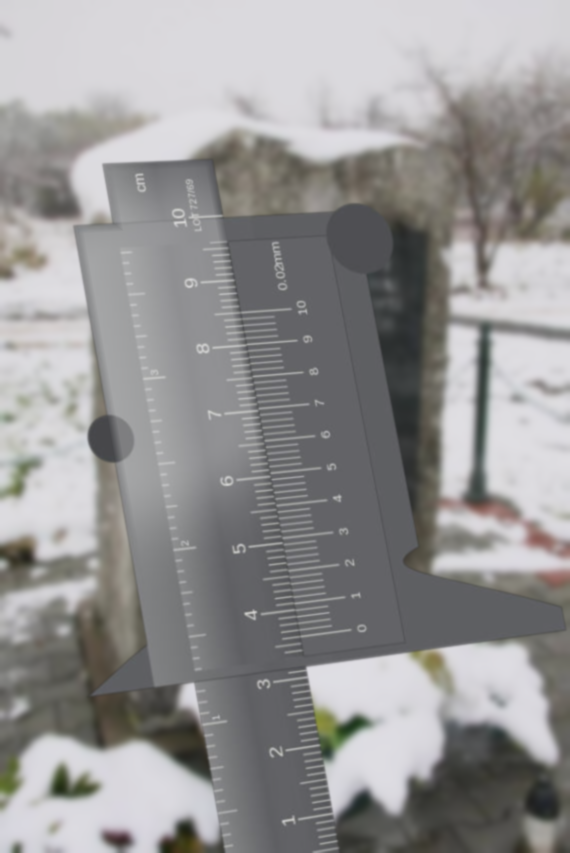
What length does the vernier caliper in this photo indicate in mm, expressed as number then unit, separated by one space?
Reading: 36.0 mm
